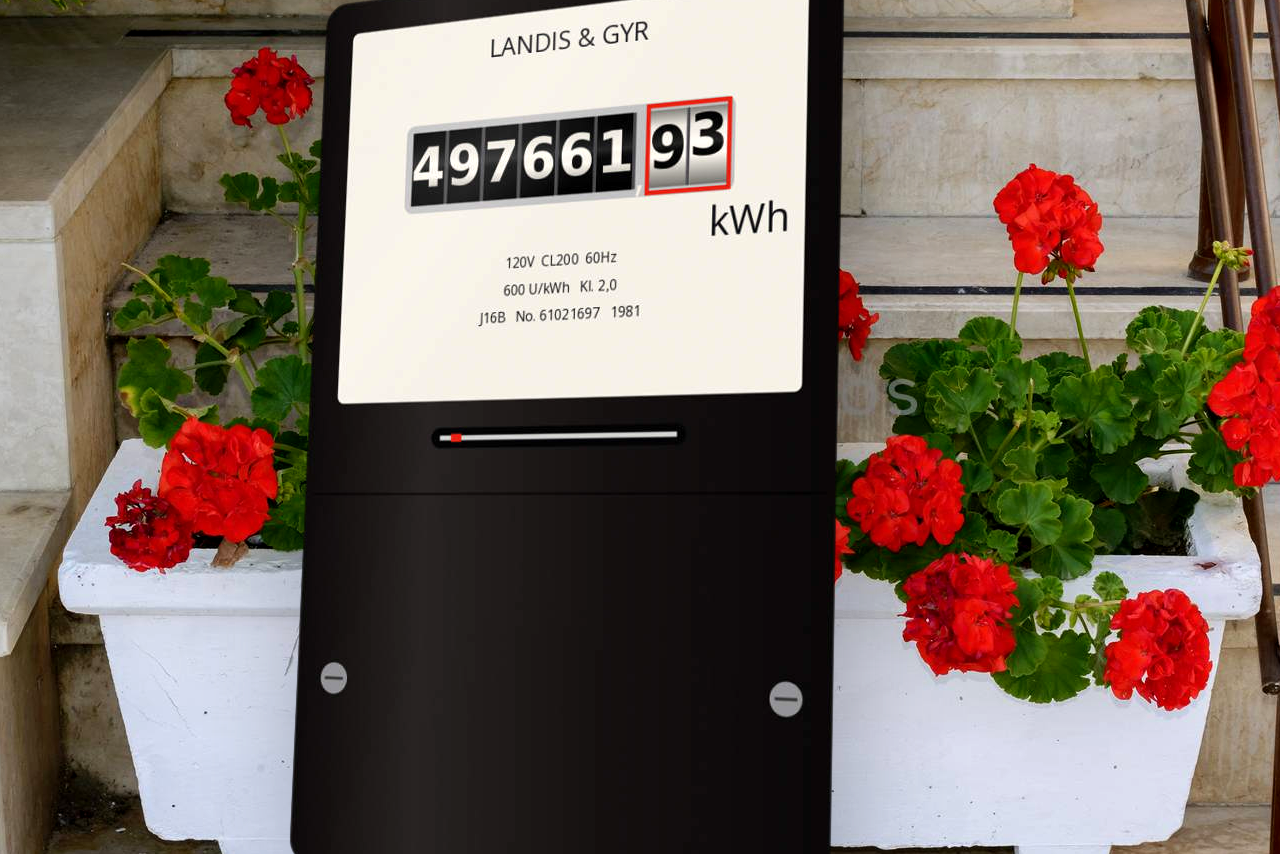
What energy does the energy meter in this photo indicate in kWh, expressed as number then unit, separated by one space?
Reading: 497661.93 kWh
